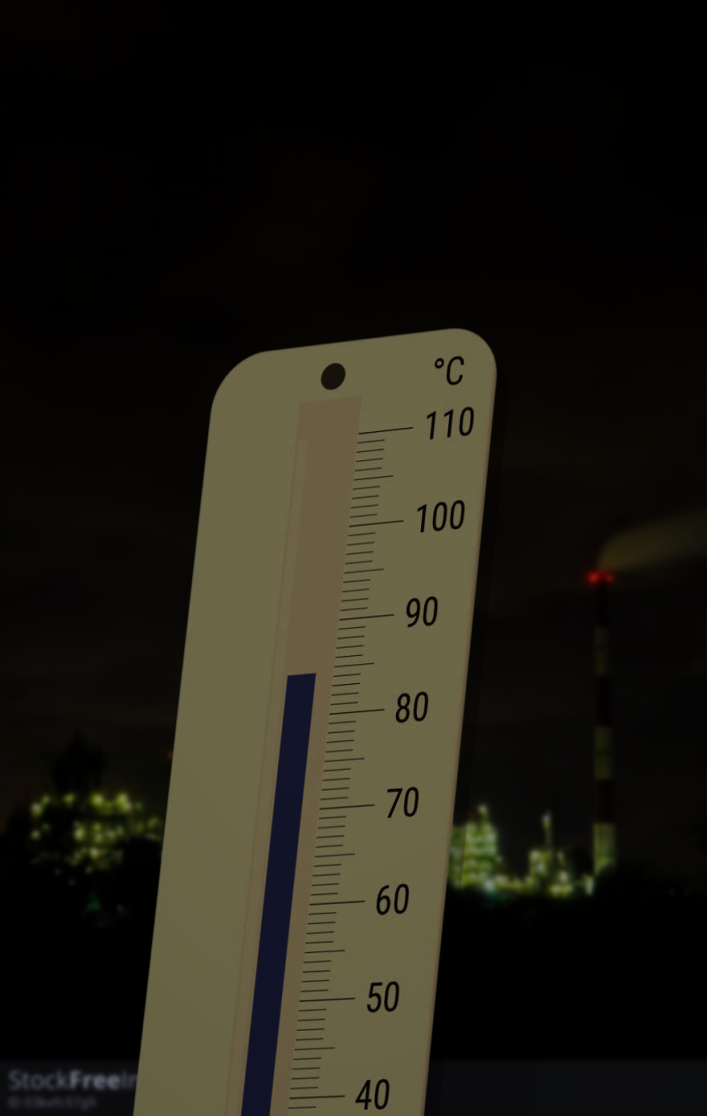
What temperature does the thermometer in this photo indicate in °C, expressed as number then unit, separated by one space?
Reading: 84.5 °C
